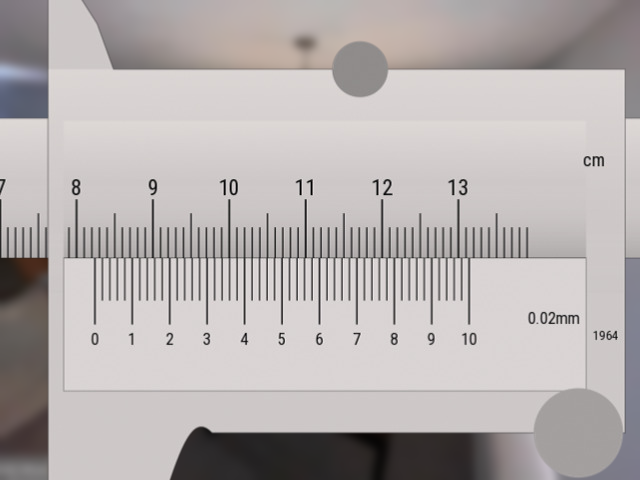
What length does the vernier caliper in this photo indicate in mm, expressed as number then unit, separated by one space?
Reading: 82.4 mm
